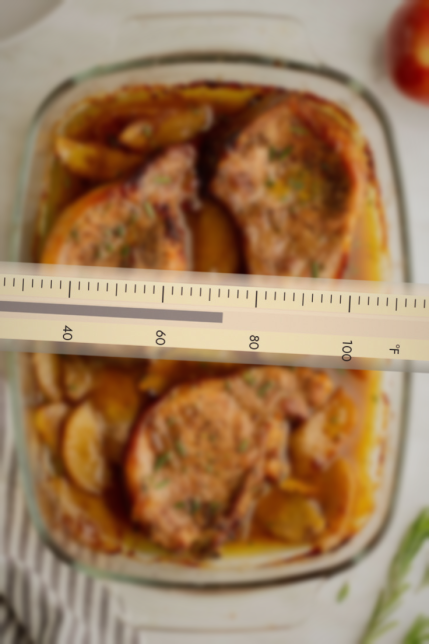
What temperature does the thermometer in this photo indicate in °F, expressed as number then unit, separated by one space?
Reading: 73 °F
